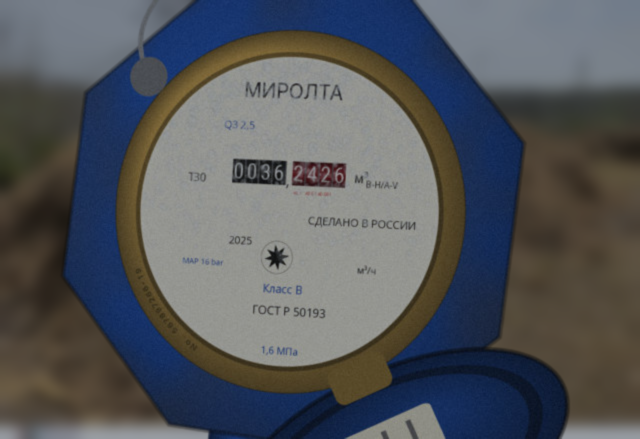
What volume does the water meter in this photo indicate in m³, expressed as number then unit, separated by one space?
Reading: 36.2426 m³
